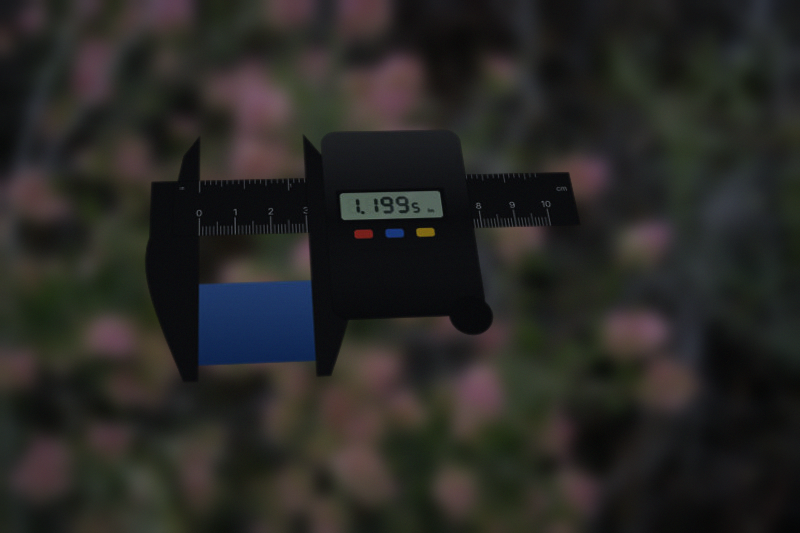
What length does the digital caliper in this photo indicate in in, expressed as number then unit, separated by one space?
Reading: 1.1995 in
